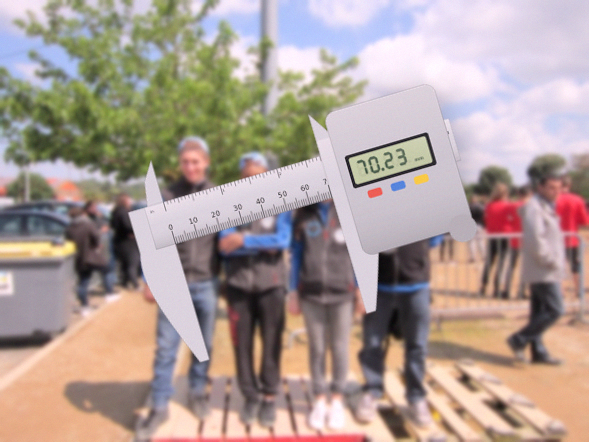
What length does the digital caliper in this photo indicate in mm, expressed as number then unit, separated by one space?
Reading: 70.23 mm
